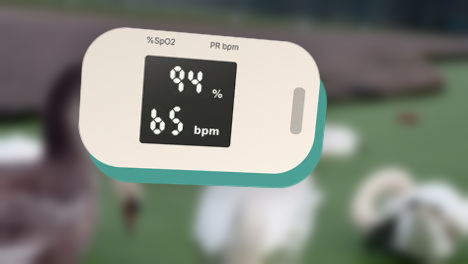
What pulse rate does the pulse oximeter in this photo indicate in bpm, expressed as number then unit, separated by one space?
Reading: 65 bpm
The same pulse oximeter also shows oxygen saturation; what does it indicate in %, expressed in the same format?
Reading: 94 %
